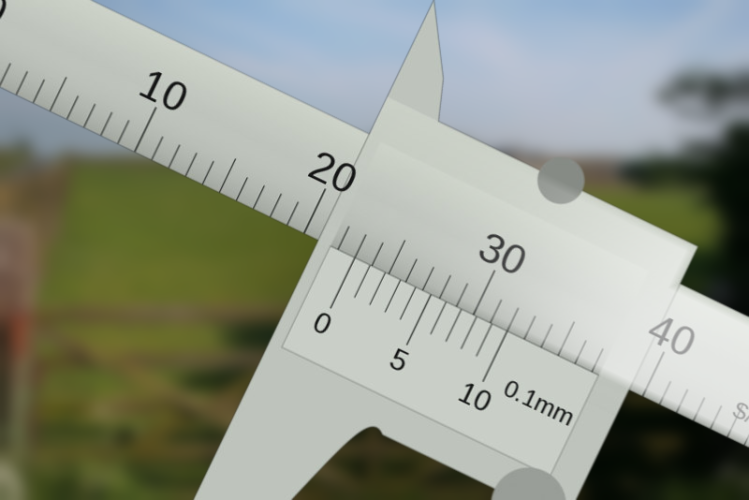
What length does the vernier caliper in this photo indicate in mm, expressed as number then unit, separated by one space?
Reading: 23.0 mm
